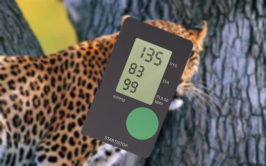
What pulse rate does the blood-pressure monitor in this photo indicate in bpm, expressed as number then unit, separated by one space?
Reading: 99 bpm
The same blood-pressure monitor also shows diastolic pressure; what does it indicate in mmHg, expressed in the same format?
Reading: 83 mmHg
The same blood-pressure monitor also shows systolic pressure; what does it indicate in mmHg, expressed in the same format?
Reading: 135 mmHg
